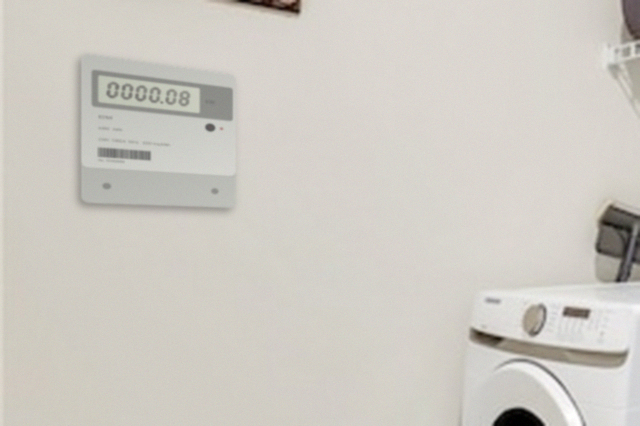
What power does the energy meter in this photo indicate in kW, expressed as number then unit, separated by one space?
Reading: 0.08 kW
